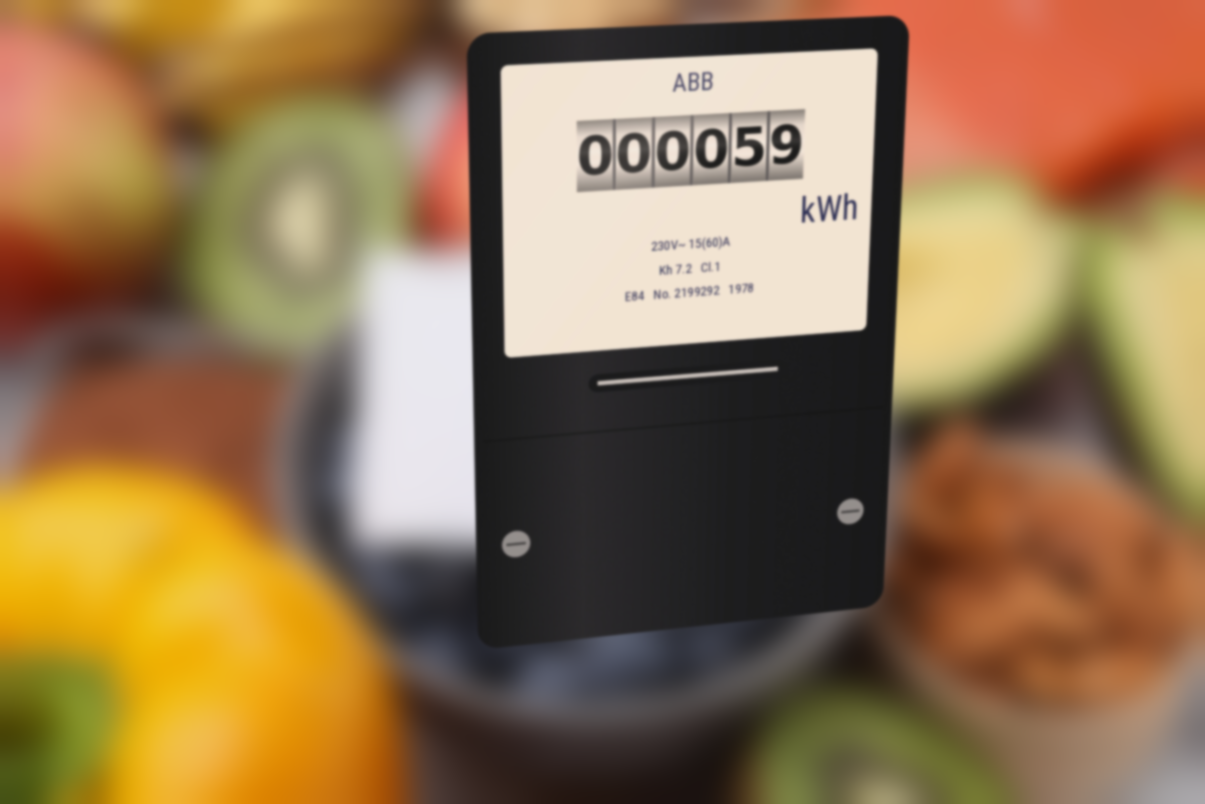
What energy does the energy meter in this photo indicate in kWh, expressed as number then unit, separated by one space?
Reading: 59 kWh
